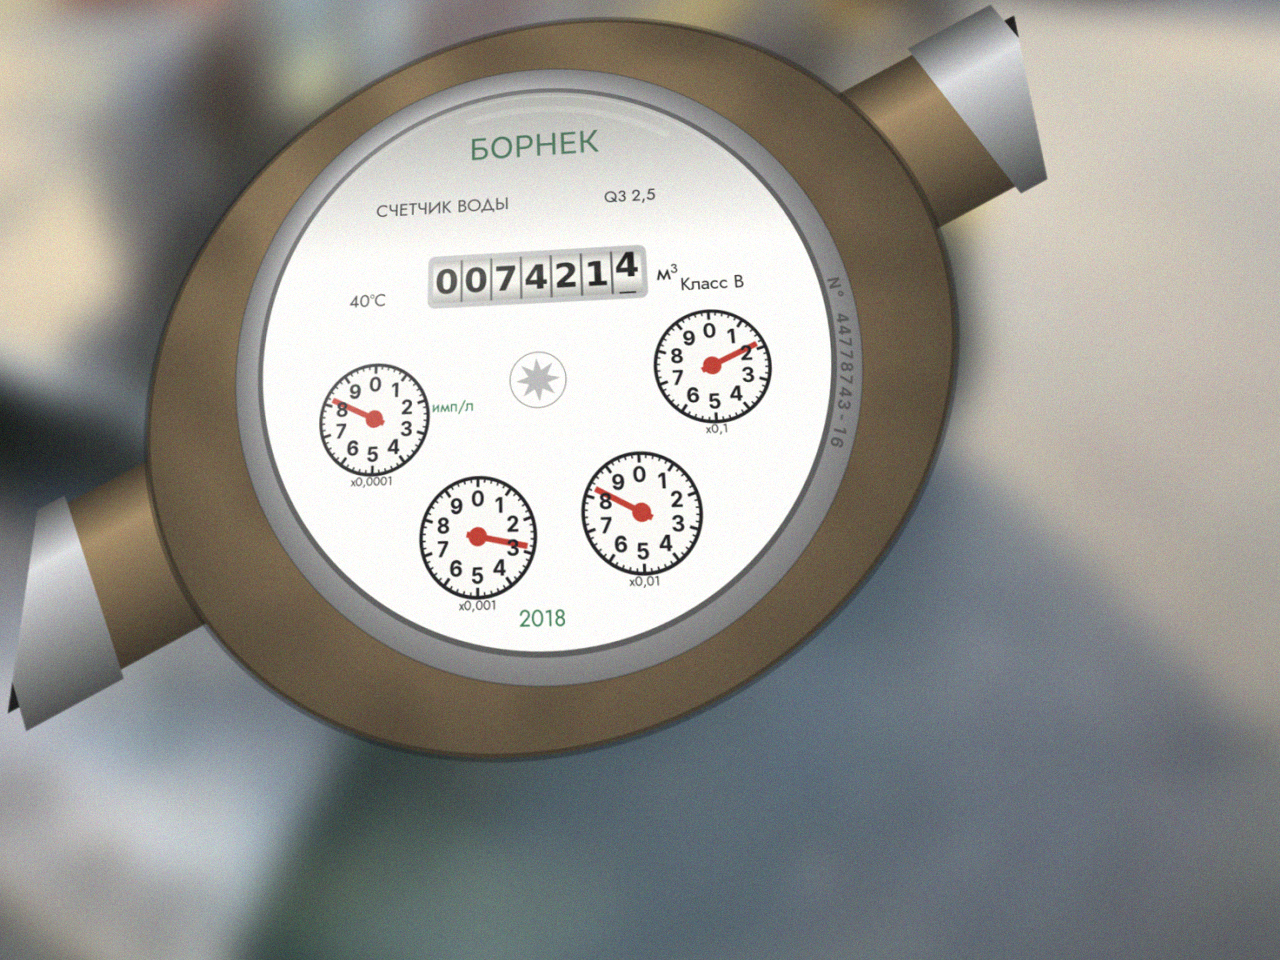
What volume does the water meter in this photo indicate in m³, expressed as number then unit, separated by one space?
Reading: 74214.1828 m³
